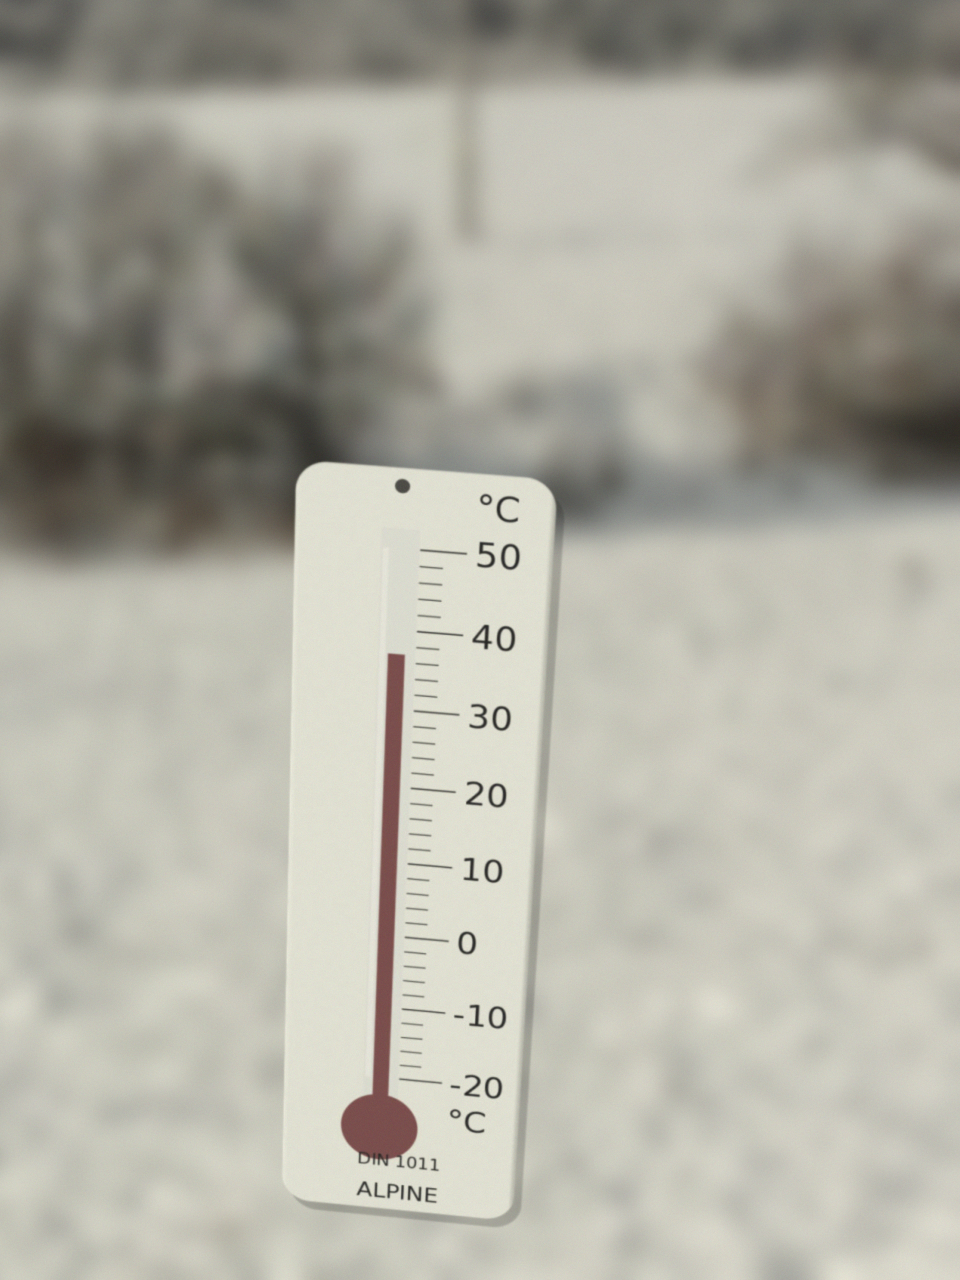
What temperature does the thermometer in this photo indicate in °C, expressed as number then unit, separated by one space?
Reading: 37 °C
